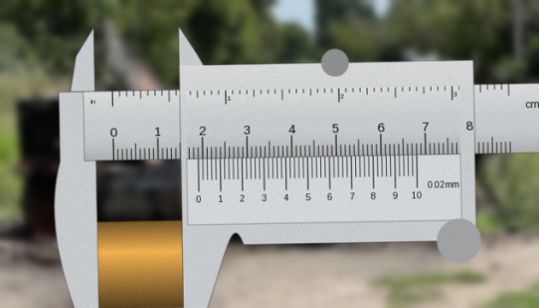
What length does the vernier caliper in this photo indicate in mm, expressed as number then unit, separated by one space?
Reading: 19.0 mm
